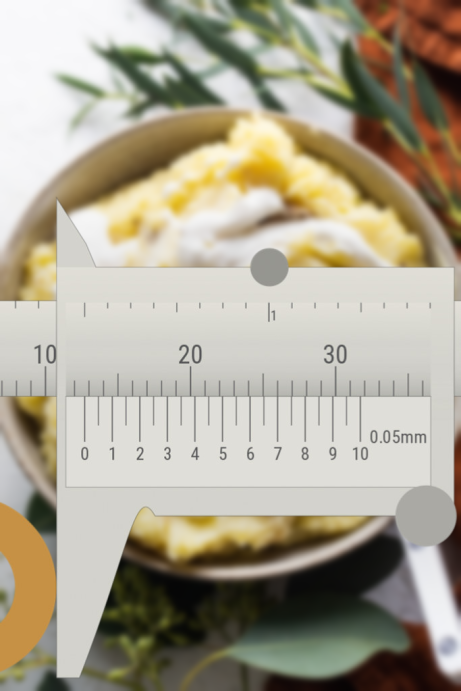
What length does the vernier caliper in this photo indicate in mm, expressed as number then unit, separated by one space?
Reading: 12.7 mm
